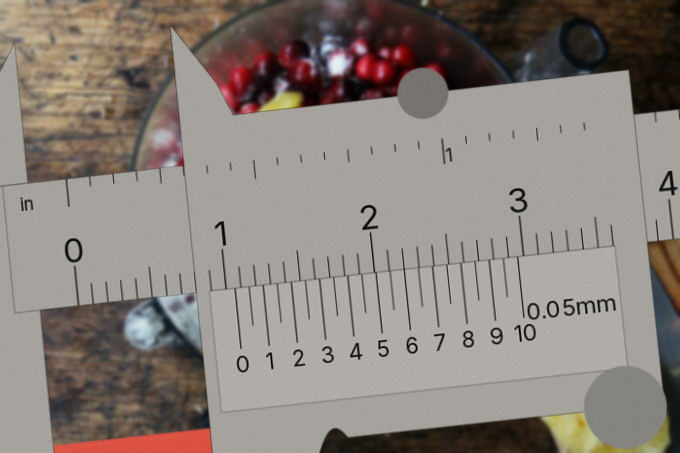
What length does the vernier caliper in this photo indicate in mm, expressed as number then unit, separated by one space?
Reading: 10.6 mm
